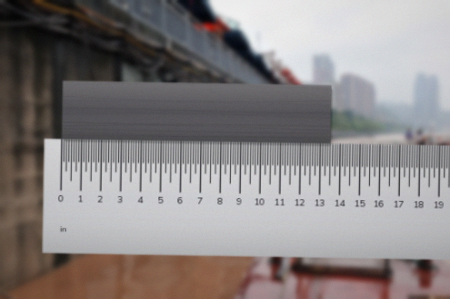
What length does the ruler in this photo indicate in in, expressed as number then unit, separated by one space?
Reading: 13.5 in
